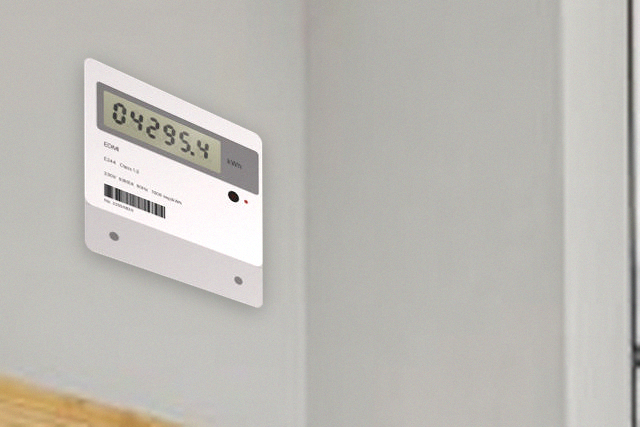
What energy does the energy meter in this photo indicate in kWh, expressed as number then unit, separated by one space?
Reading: 4295.4 kWh
